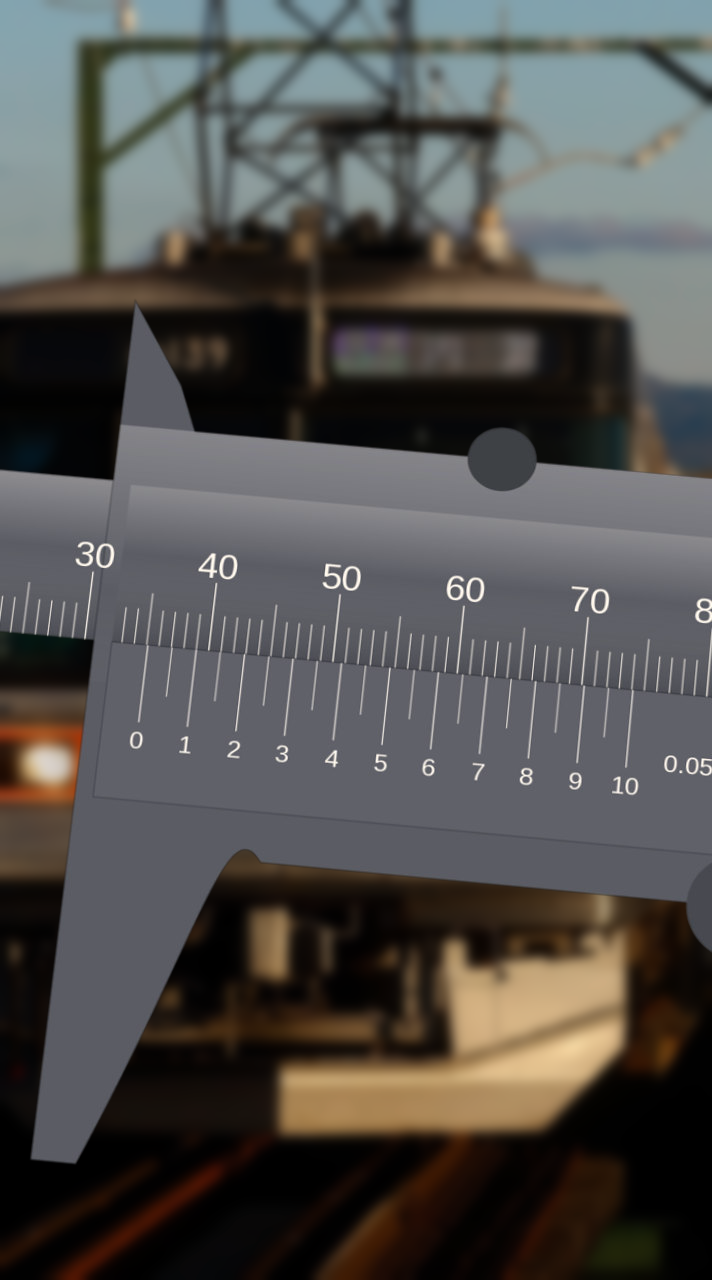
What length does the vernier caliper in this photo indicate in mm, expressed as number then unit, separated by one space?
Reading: 35.1 mm
